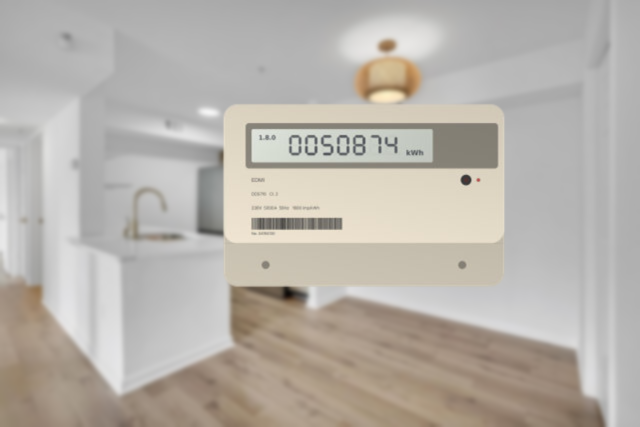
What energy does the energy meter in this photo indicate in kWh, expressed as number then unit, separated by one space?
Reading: 50874 kWh
